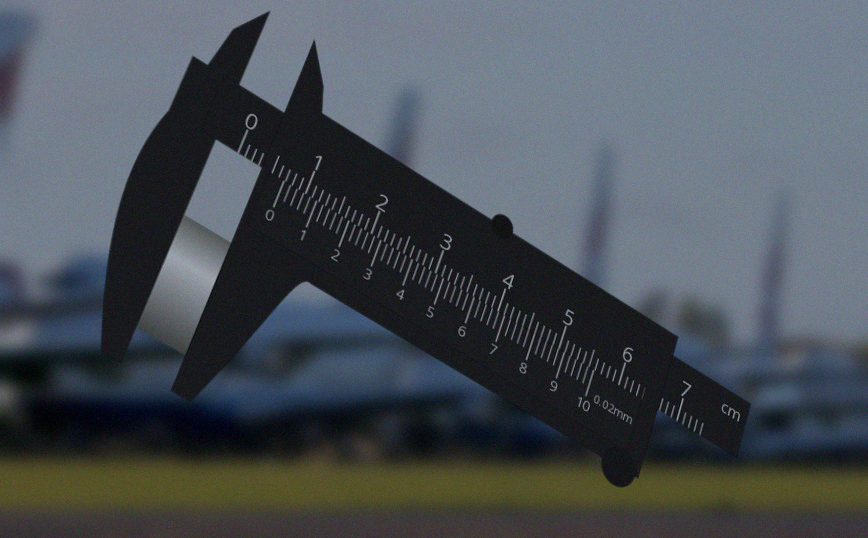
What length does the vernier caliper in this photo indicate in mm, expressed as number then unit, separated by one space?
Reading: 6.8 mm
